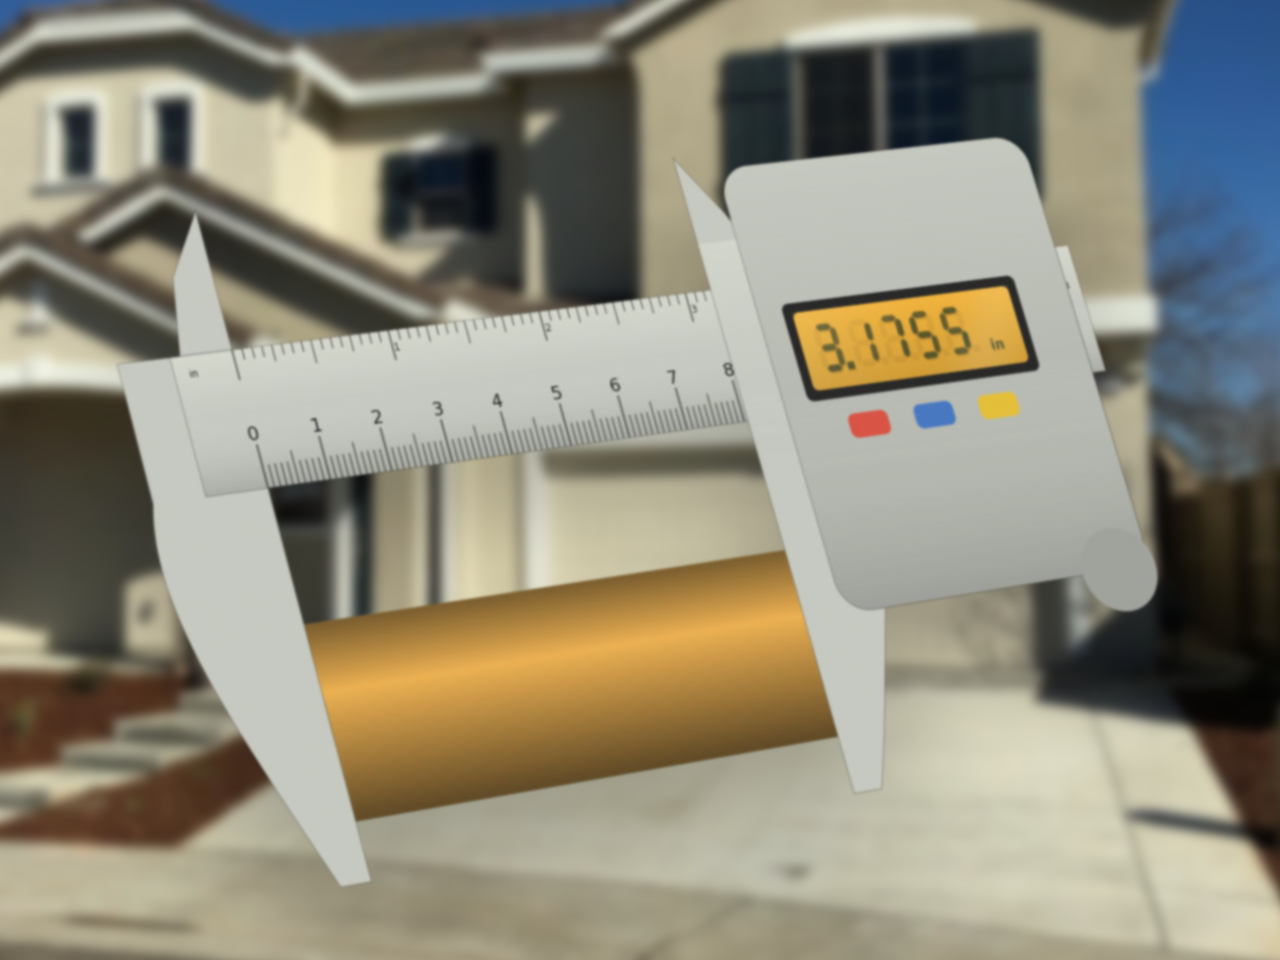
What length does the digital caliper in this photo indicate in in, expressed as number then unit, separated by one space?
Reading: 3.1755 in
